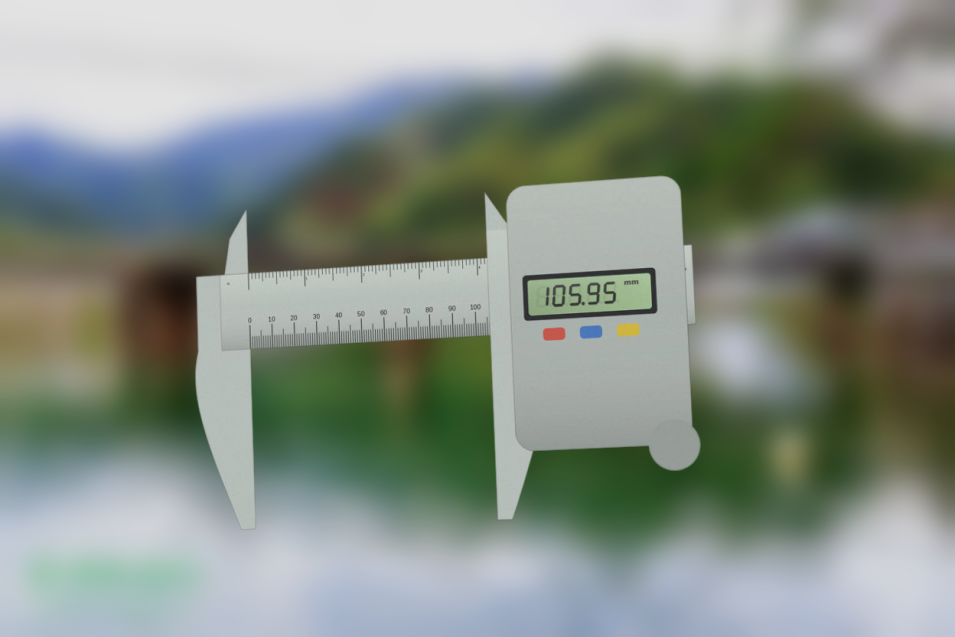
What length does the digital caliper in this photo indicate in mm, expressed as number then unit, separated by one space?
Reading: 105.95 mm
